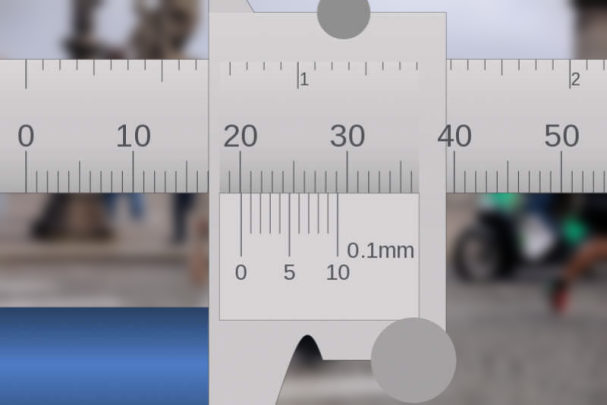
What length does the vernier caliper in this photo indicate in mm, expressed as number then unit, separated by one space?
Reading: 20.1 mm
